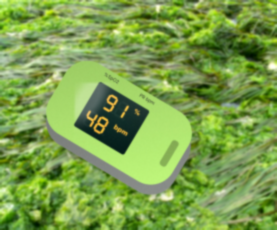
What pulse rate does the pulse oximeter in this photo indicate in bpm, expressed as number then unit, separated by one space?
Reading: 48 bpm
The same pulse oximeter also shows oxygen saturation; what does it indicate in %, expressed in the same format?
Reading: 91 %
